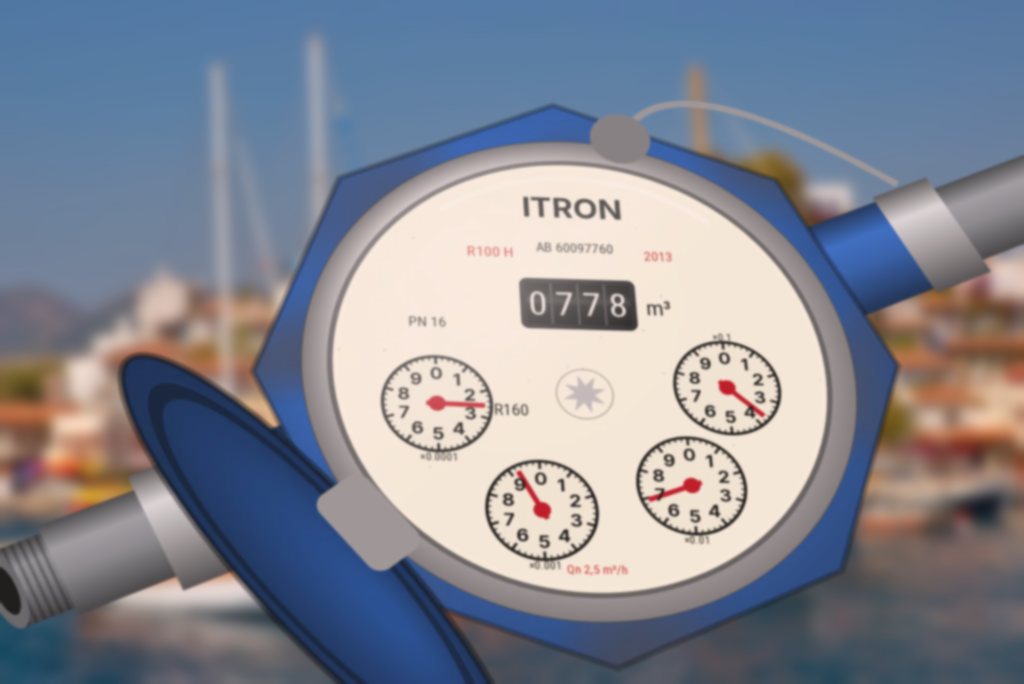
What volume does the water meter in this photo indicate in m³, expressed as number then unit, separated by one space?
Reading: 778.3692 m³
